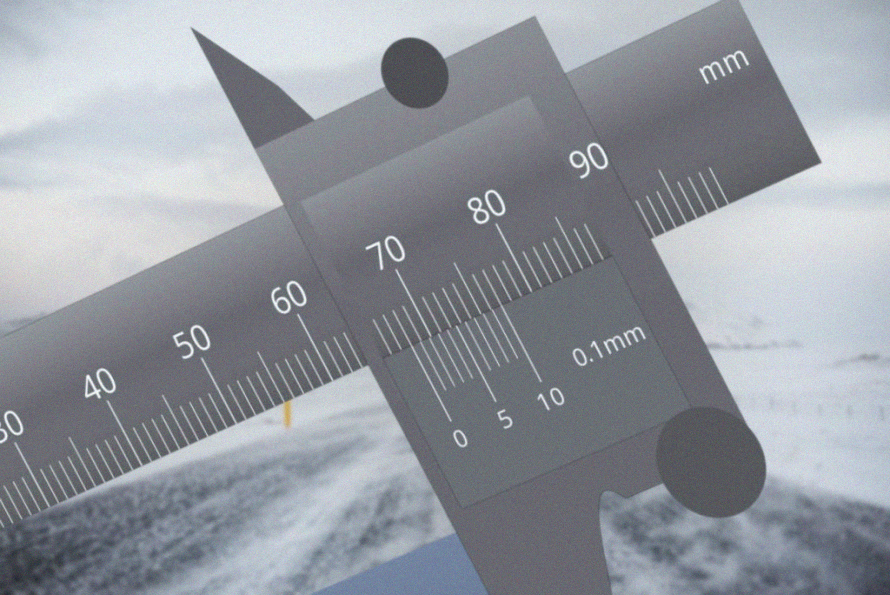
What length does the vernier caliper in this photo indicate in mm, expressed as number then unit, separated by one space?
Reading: 68.0 mm
